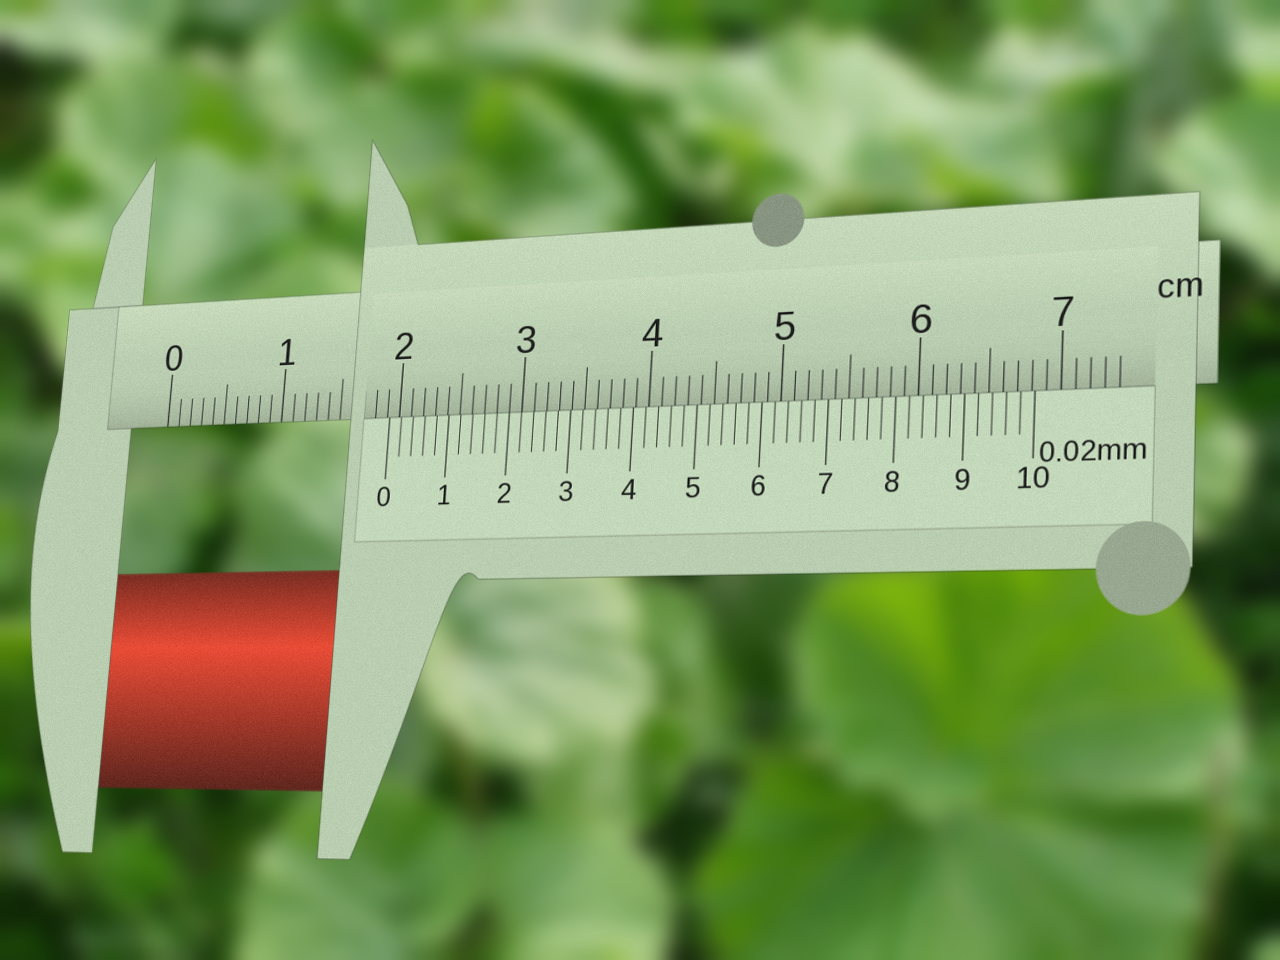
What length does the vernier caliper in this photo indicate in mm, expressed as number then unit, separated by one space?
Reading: 19.2 mm
